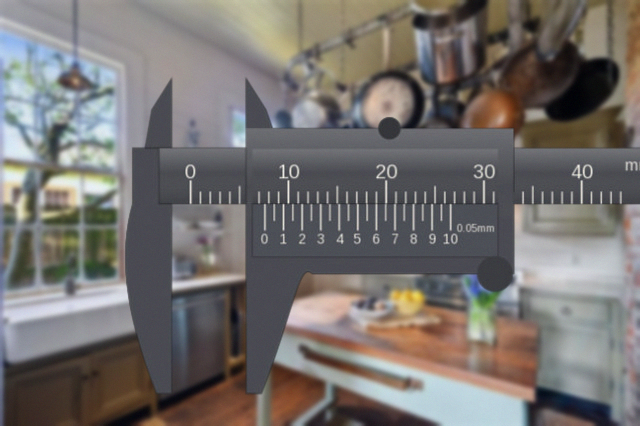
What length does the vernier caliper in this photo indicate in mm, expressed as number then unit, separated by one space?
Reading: 7.6 mm
